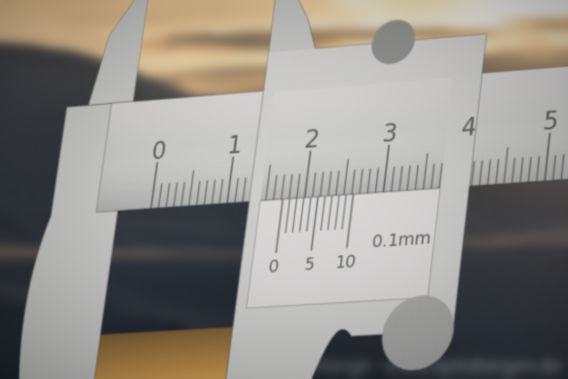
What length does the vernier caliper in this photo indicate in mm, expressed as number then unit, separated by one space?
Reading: 17.2 mm
